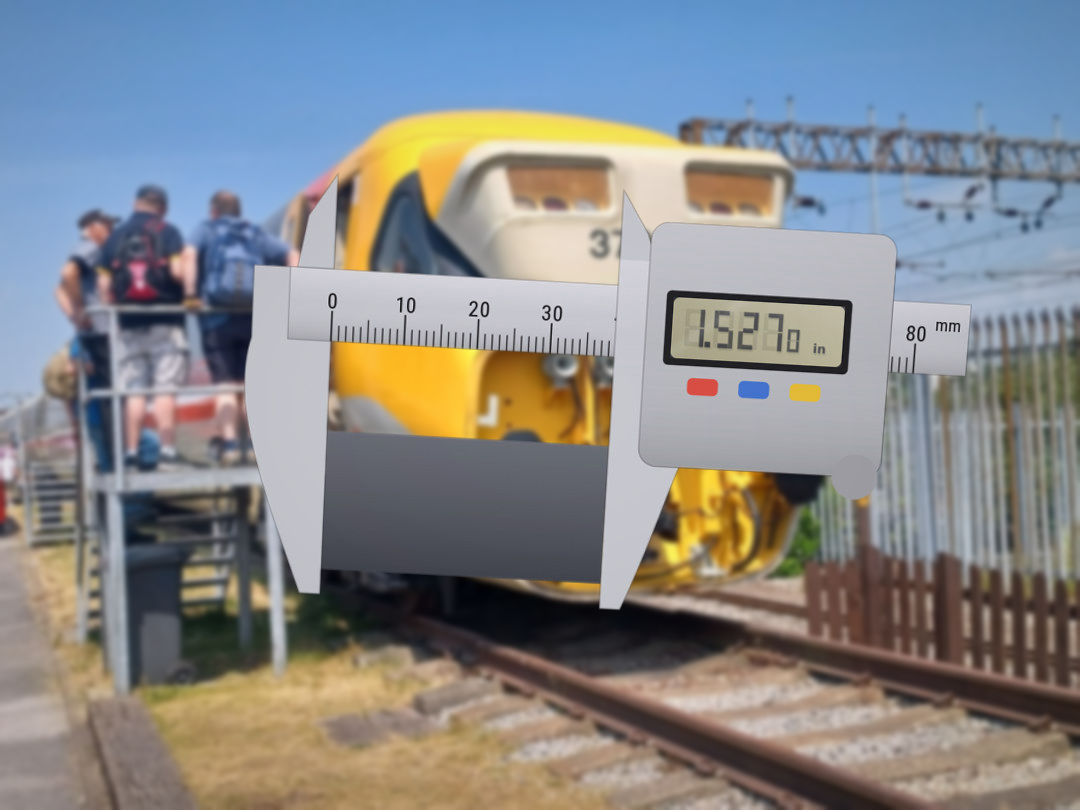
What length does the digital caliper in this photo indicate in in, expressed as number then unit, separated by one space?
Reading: 1.5270 in
